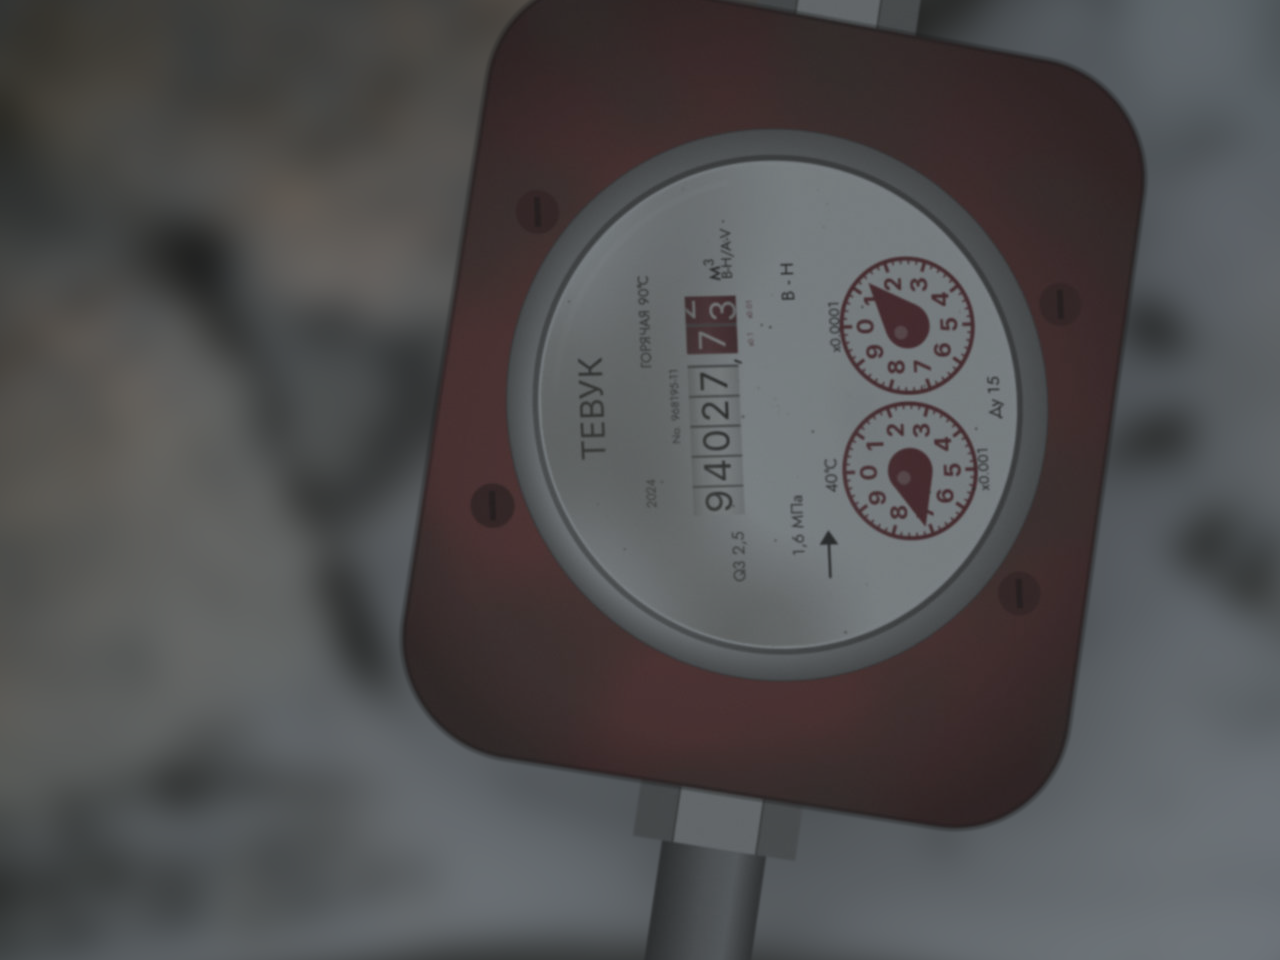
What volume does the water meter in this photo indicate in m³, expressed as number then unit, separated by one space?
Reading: 94027.7271 m³
